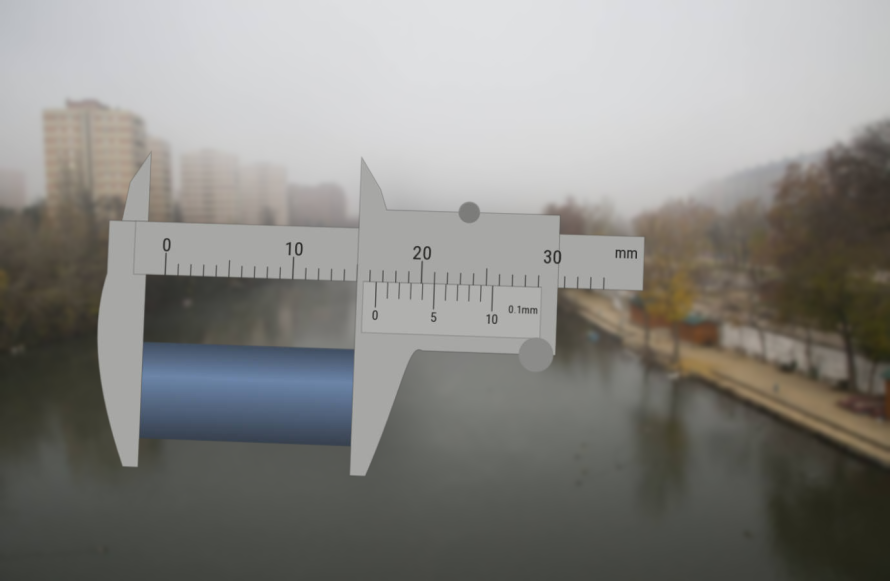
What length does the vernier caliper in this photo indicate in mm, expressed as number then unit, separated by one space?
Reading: 16.5 mm
